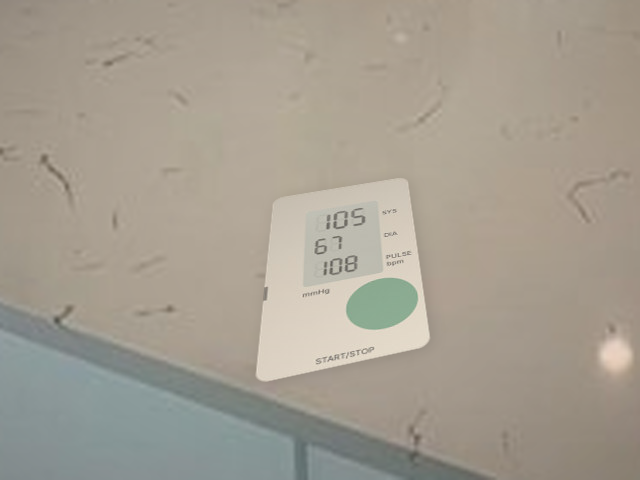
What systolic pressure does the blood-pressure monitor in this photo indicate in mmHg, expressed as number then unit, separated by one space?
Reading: 105 mmHg
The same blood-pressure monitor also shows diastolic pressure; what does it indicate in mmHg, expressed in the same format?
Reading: 67 mmHg
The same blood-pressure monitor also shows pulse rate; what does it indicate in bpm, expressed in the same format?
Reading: 108 bpm
